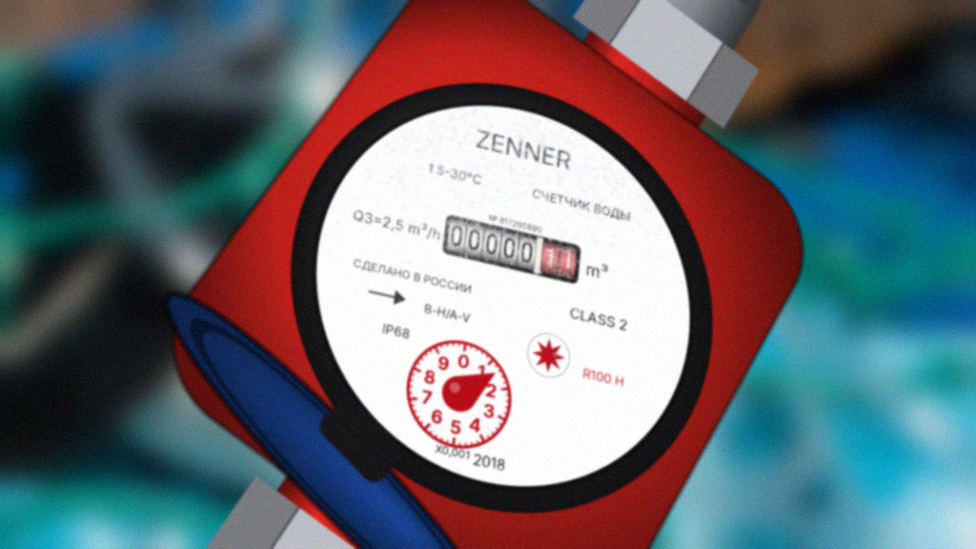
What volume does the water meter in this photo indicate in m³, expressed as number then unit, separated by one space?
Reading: 0.111 m³
